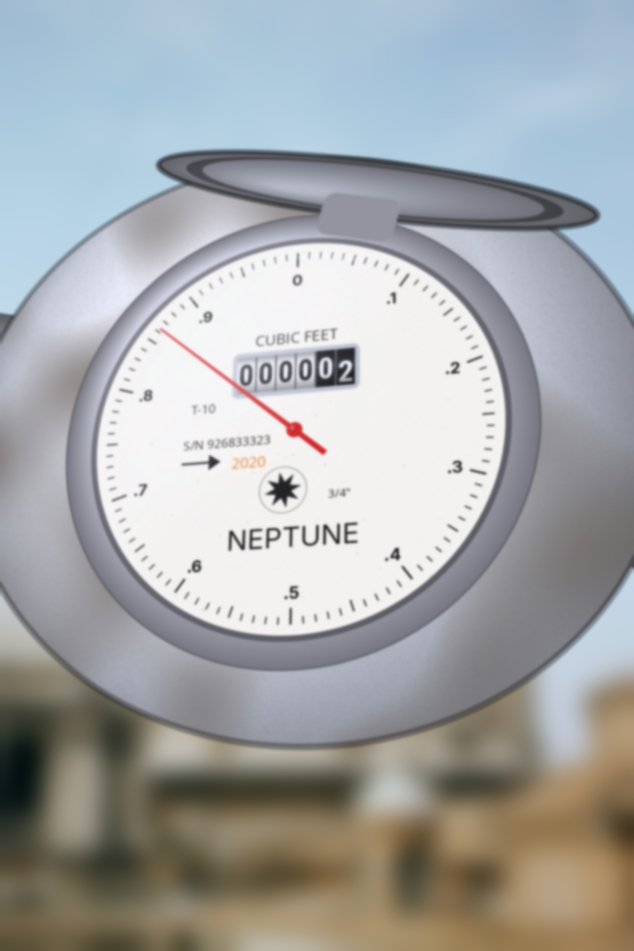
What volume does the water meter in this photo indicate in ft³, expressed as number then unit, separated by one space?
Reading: 1.86 ft³
